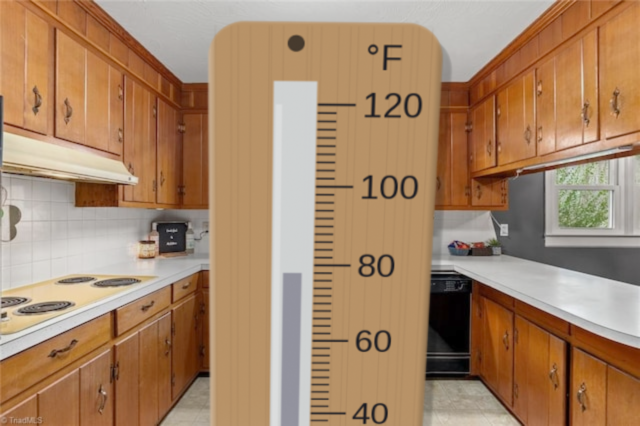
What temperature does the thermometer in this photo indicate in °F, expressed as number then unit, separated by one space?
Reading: 78 °F
